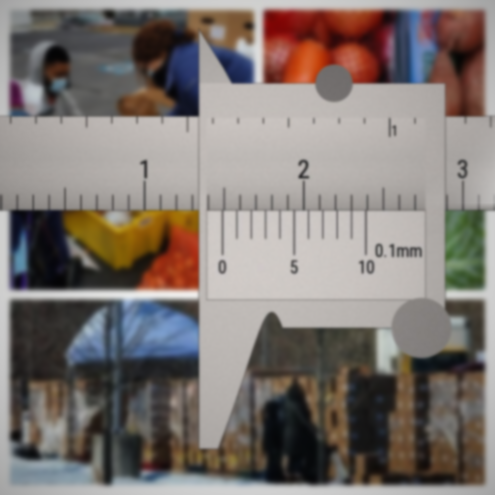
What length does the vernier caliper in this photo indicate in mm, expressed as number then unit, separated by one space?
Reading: 14.9 mm
